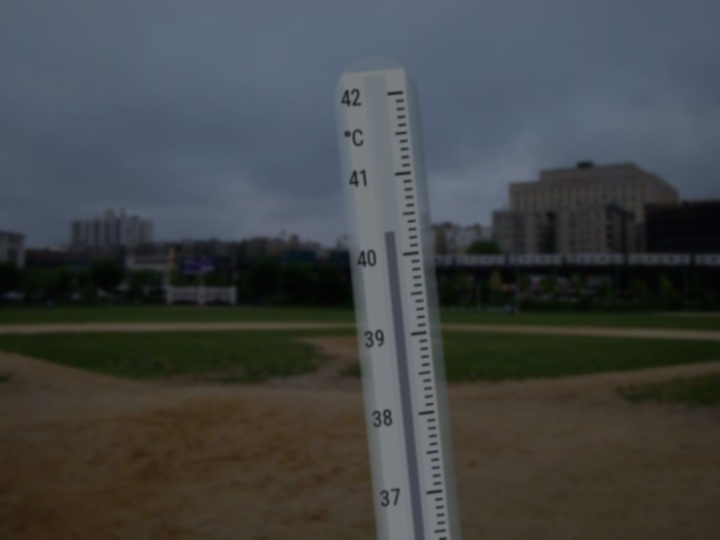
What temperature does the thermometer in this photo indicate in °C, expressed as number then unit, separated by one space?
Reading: 40.3 °C
